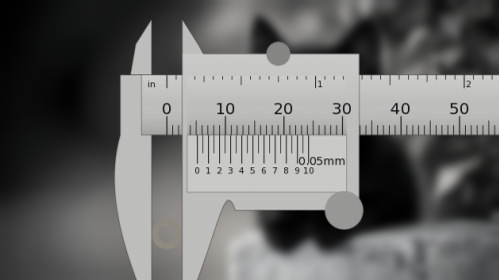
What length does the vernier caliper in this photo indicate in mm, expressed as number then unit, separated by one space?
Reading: 5.2 mm
